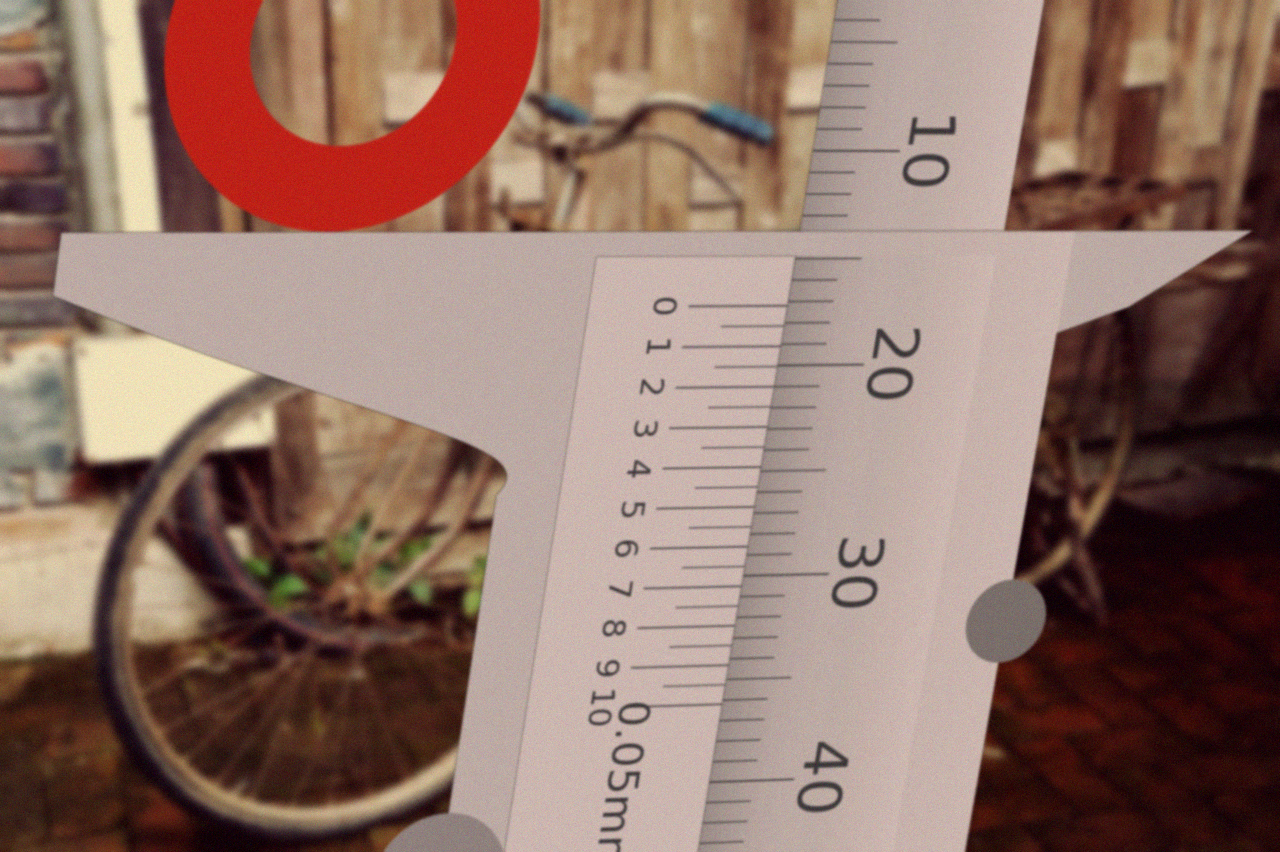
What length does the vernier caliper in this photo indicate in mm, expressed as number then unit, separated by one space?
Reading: 17.2 mm
